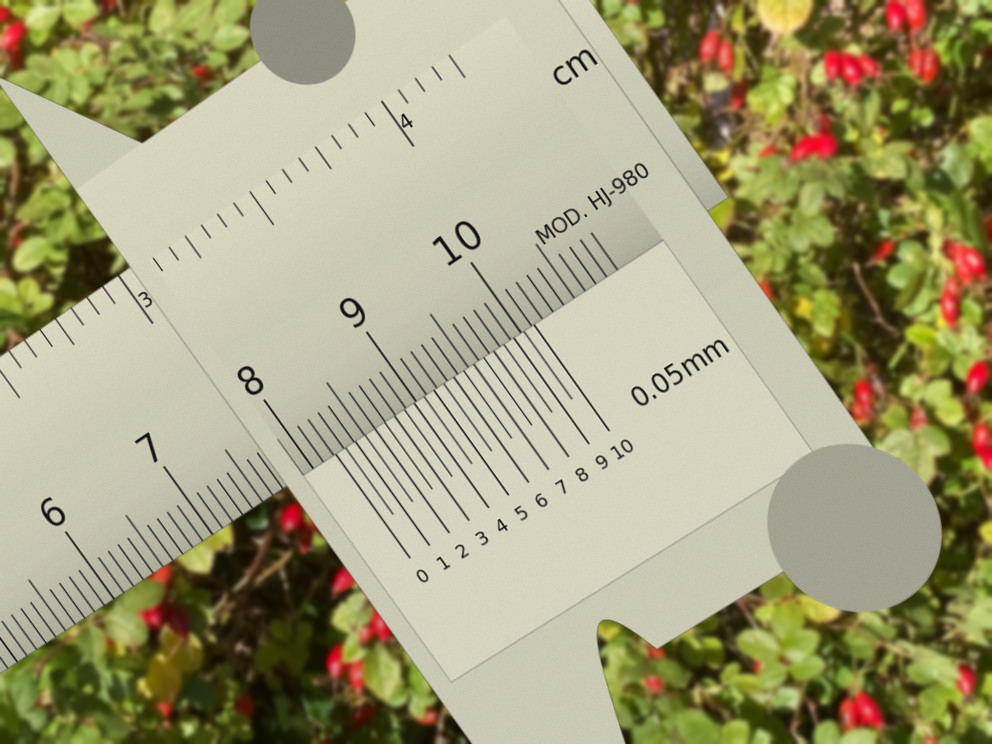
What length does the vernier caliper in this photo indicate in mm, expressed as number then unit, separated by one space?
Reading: 82.2 mm
